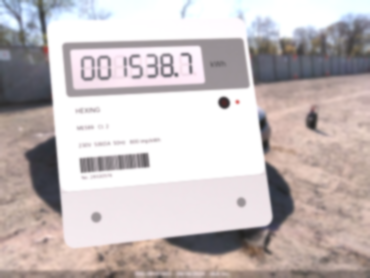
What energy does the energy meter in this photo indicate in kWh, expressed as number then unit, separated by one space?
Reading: 1538.7 kWh
